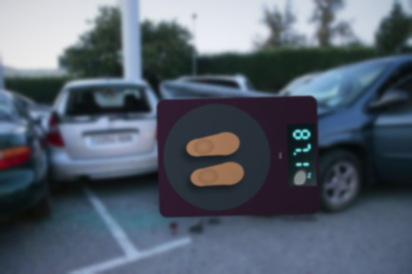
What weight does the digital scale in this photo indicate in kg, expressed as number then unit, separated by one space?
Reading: 87.1 kg
